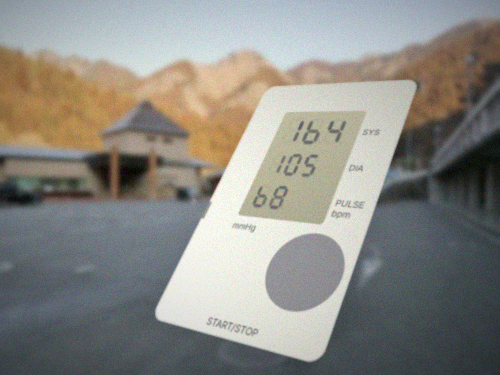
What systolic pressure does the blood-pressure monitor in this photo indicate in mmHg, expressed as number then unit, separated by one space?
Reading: 164 mmHg
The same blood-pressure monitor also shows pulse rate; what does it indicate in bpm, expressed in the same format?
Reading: 68 bpm
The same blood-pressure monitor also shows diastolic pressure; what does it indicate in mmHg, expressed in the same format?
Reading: 105 mmHg
